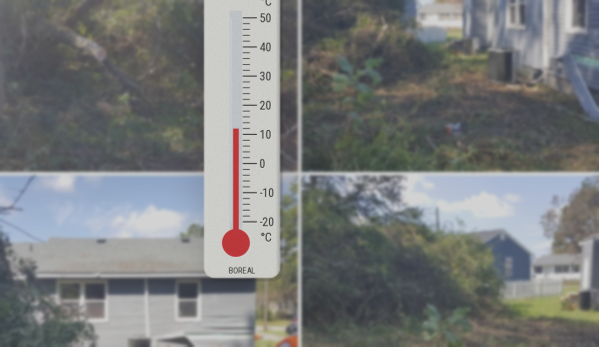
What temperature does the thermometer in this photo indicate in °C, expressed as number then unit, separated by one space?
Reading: 12 °C
